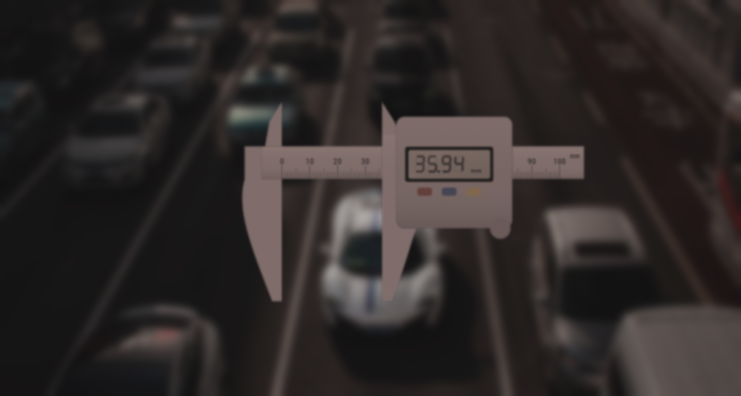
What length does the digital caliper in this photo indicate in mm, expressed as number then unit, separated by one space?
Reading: 35.94 mm
